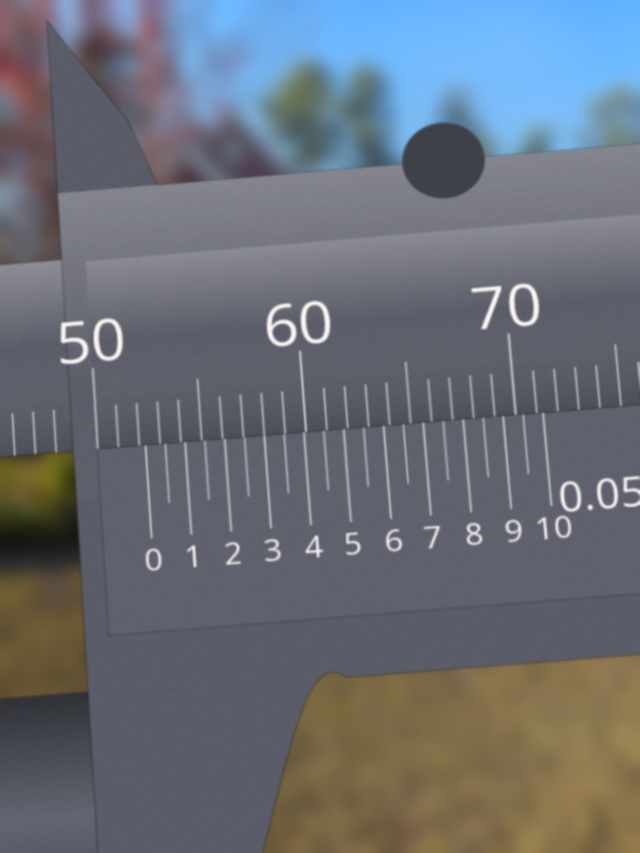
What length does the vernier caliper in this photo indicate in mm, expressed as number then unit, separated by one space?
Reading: 52.3 mm
